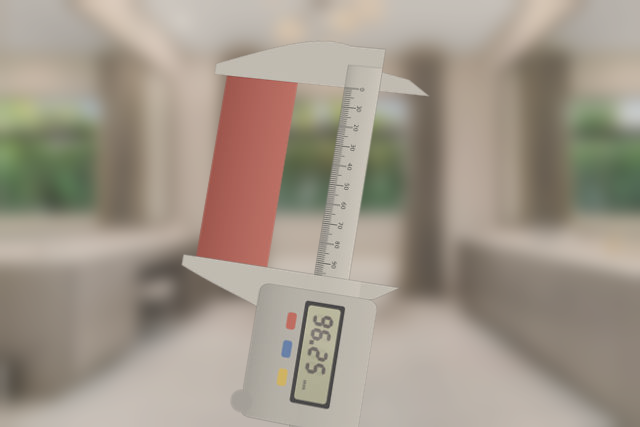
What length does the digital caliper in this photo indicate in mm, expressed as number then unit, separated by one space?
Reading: 96.25 mm
